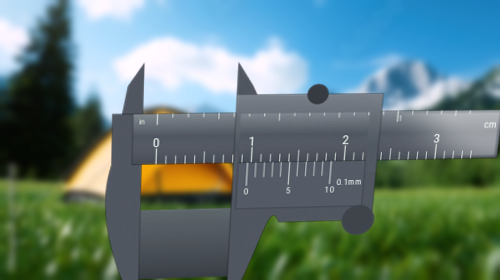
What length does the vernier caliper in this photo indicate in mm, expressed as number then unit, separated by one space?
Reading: 9.6 mm
